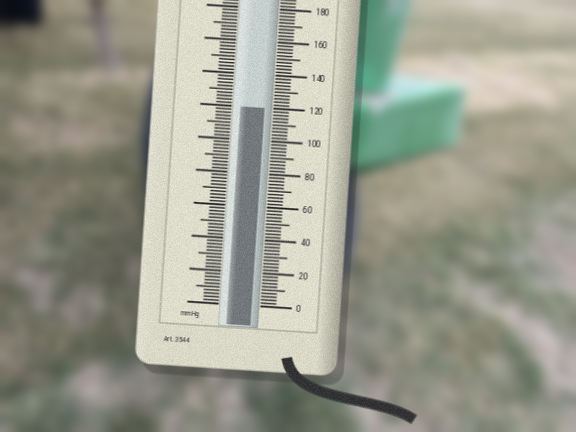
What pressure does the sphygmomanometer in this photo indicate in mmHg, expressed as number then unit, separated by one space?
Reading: 120 mmHg
